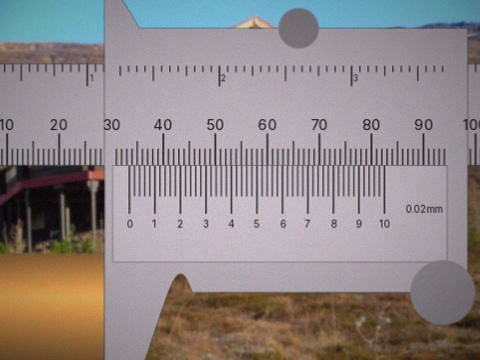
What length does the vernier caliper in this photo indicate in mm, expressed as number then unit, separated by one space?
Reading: 33.5 mm
